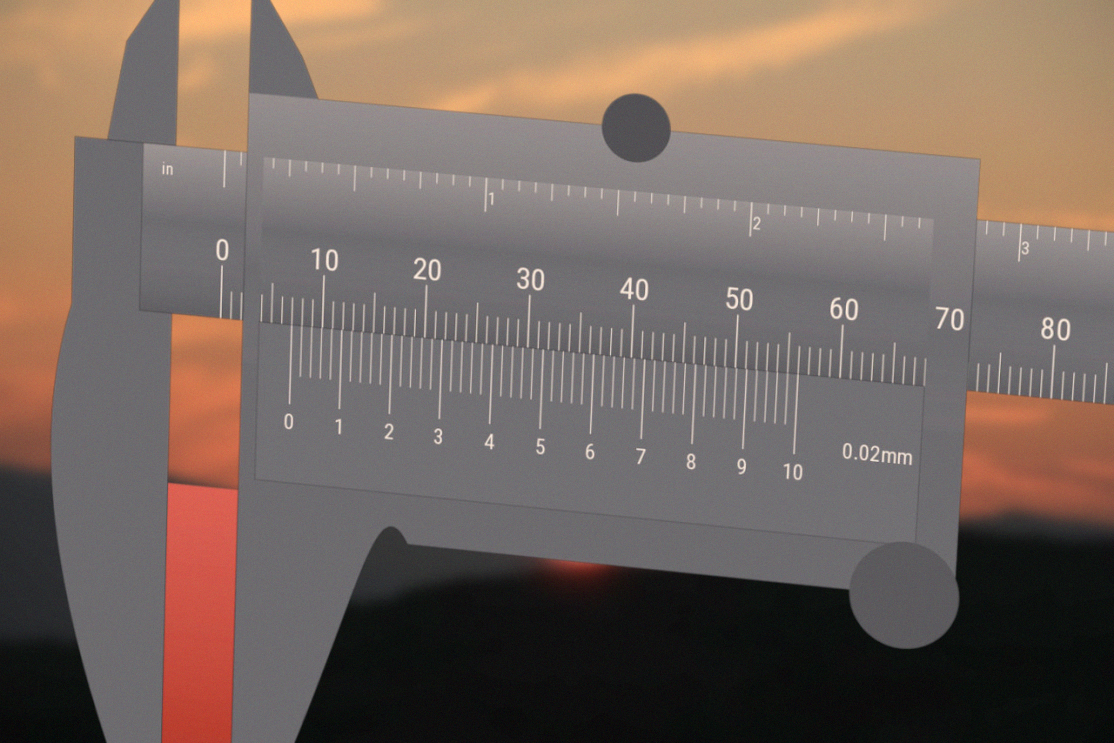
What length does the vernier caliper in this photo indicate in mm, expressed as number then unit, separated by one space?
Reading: 7.0 mm
